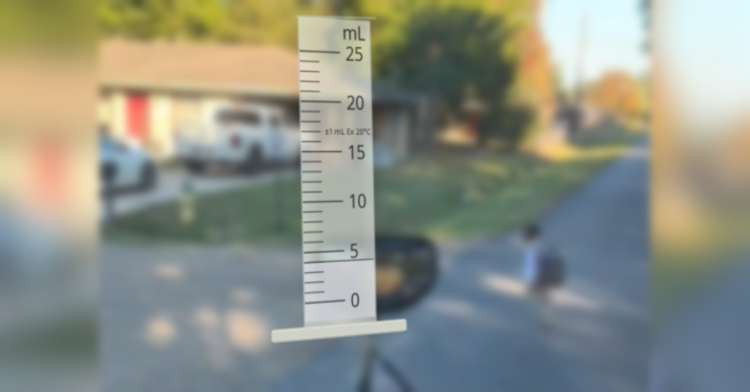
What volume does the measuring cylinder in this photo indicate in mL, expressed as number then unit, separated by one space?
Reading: 4 mL
